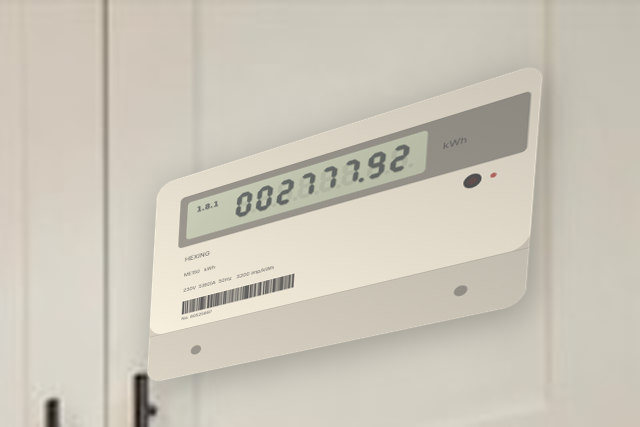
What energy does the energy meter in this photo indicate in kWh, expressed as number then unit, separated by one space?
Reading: 2777.92 kWh
